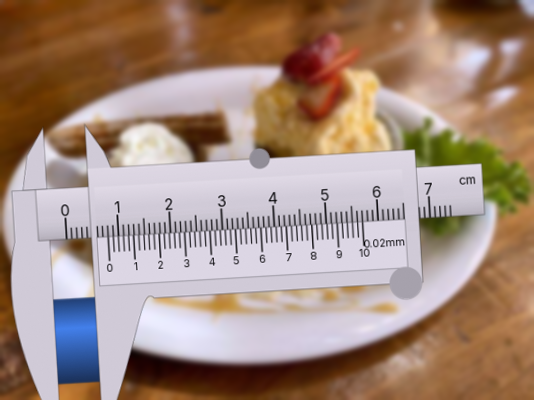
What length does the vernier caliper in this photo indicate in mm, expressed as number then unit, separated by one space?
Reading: 8.0 mm
